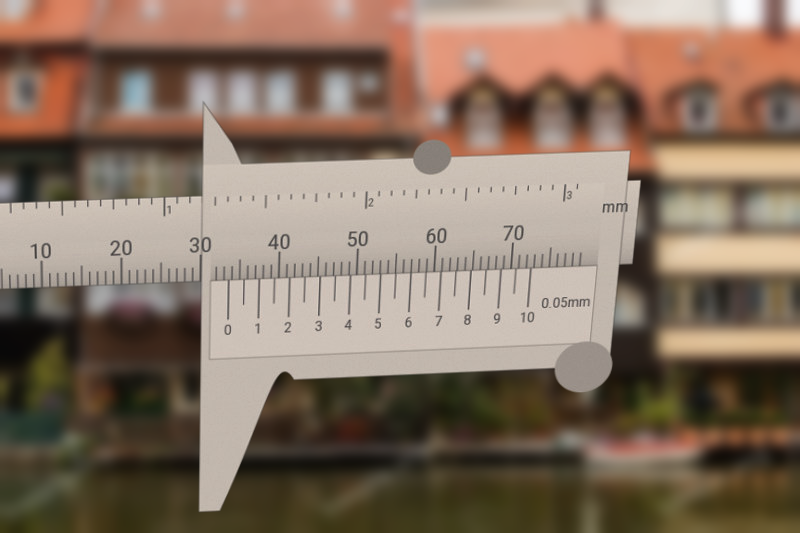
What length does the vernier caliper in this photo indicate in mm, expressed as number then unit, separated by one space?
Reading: 33.6 mm
